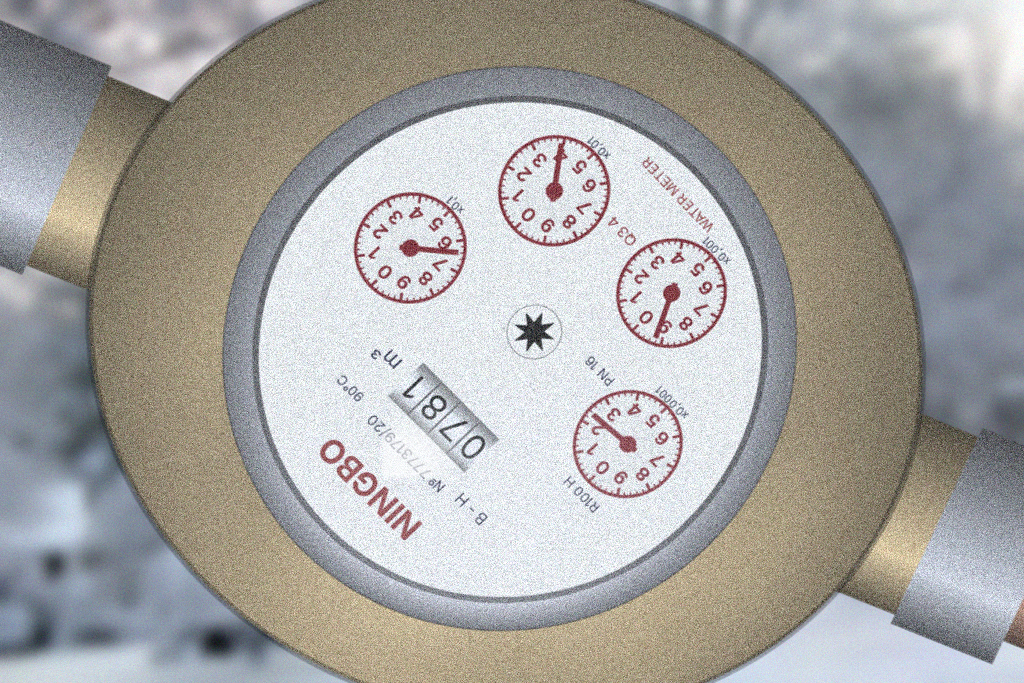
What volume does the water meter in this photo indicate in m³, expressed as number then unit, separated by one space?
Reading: 781.6392 m³
